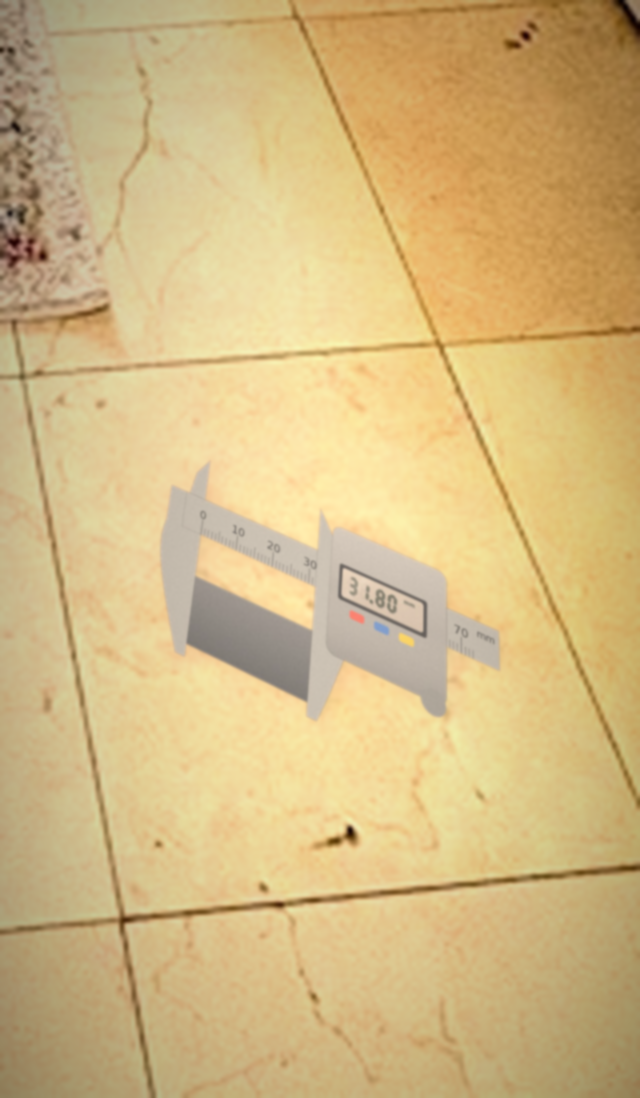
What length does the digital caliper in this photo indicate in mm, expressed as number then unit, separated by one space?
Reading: 31.80 mm
